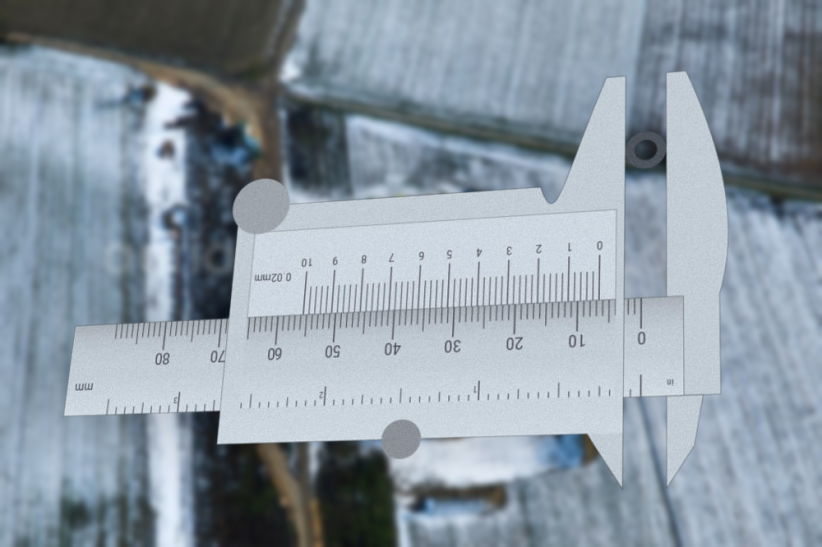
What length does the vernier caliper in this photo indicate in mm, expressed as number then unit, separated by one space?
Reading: 6.6 mm
